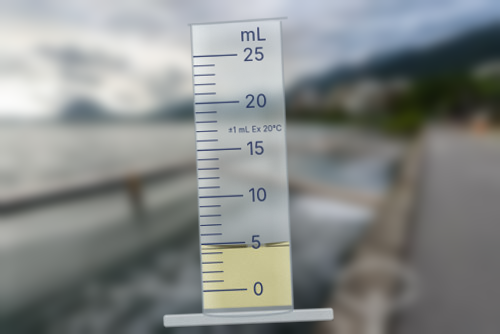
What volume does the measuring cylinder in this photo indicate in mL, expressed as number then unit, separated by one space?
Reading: 4.5 mL
